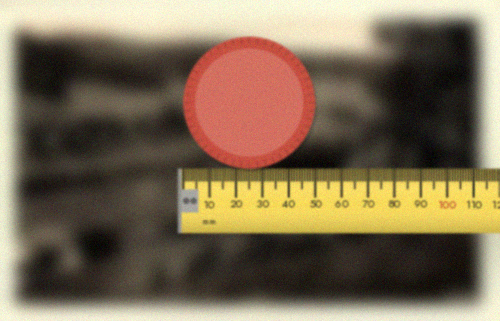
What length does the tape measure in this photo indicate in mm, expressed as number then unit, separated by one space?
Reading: 50 mm
